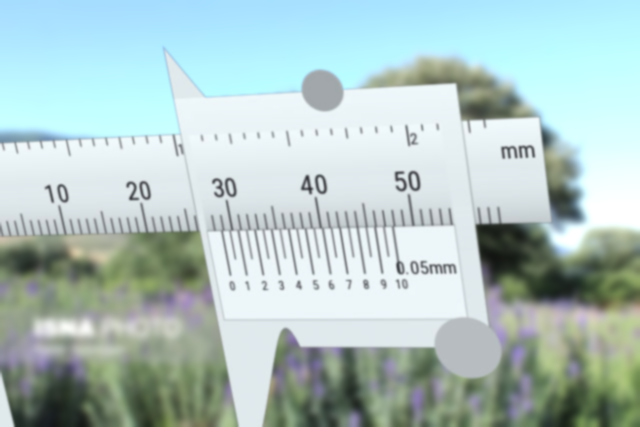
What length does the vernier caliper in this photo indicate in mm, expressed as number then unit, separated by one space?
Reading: 28.8 mm
